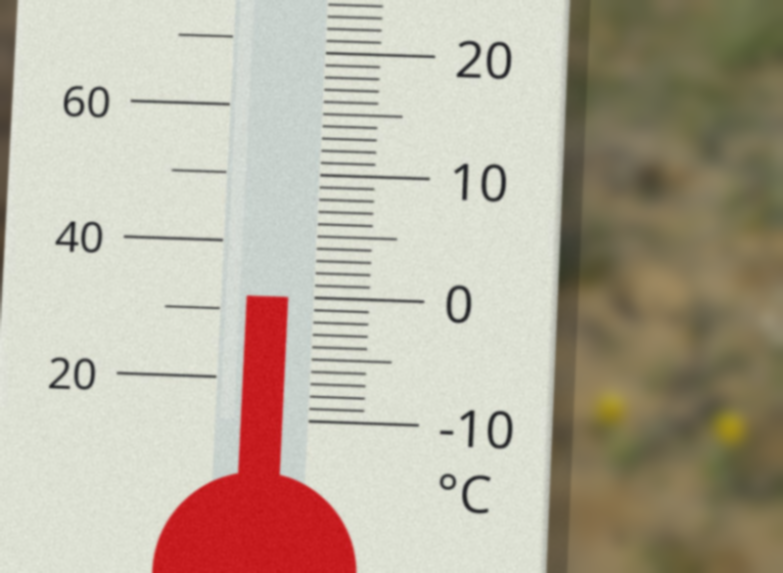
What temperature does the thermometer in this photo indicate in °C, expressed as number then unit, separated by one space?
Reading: 0 °C
